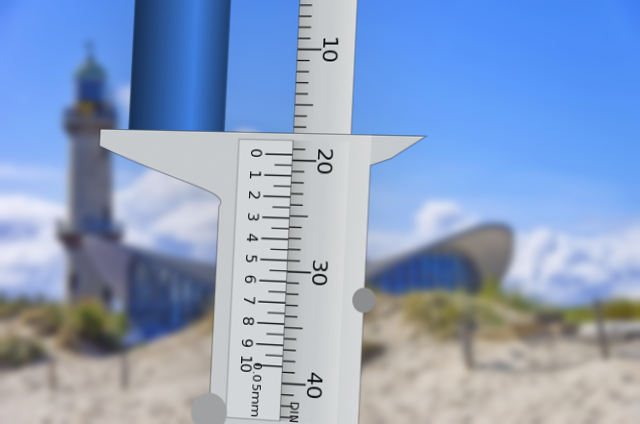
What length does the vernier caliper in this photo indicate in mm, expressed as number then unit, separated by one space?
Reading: 19.5 mm
